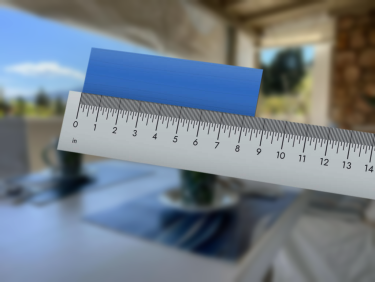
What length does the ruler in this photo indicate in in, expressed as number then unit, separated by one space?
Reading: 8.5 in
